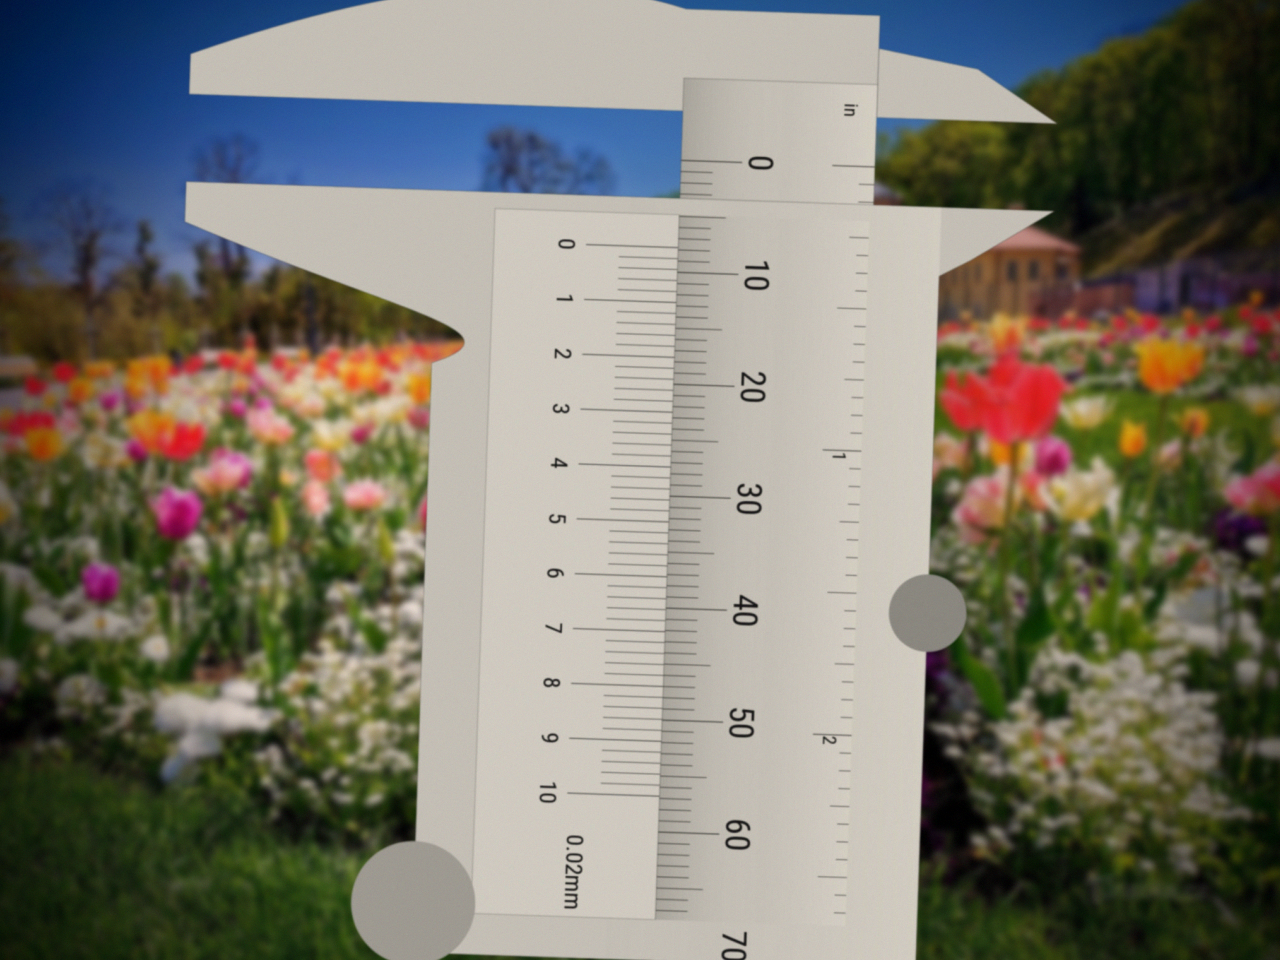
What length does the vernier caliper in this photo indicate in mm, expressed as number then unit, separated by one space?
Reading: 7.8 mm
